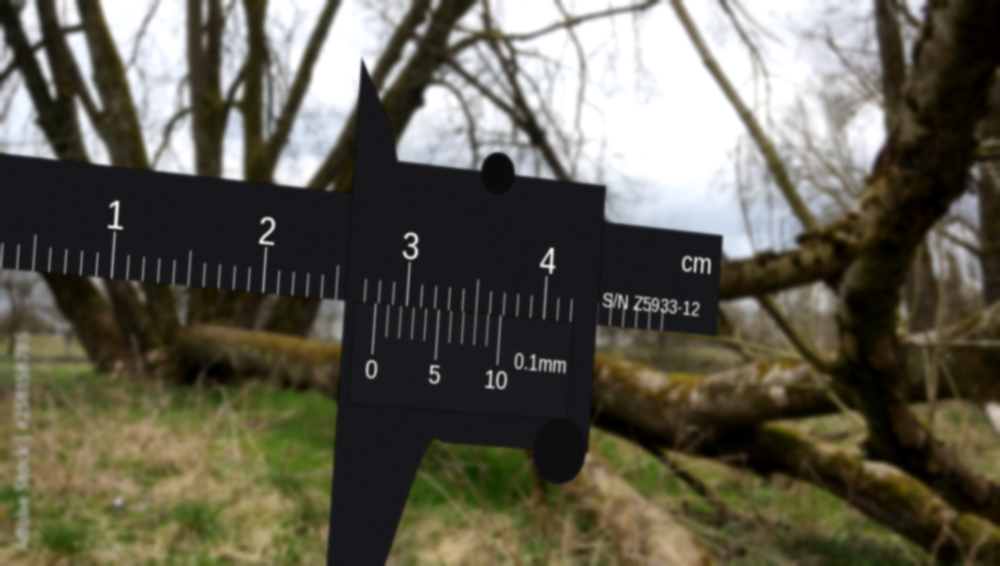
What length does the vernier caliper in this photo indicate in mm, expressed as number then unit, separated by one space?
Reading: 27.8 mm
